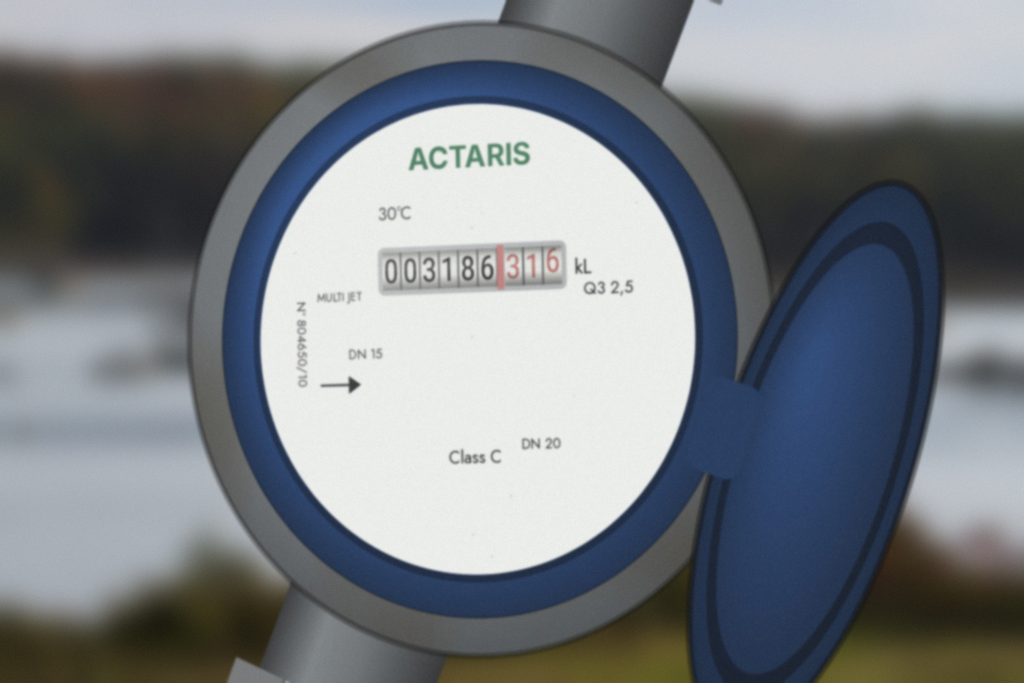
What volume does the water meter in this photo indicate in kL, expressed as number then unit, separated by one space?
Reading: 3186.316 kL
